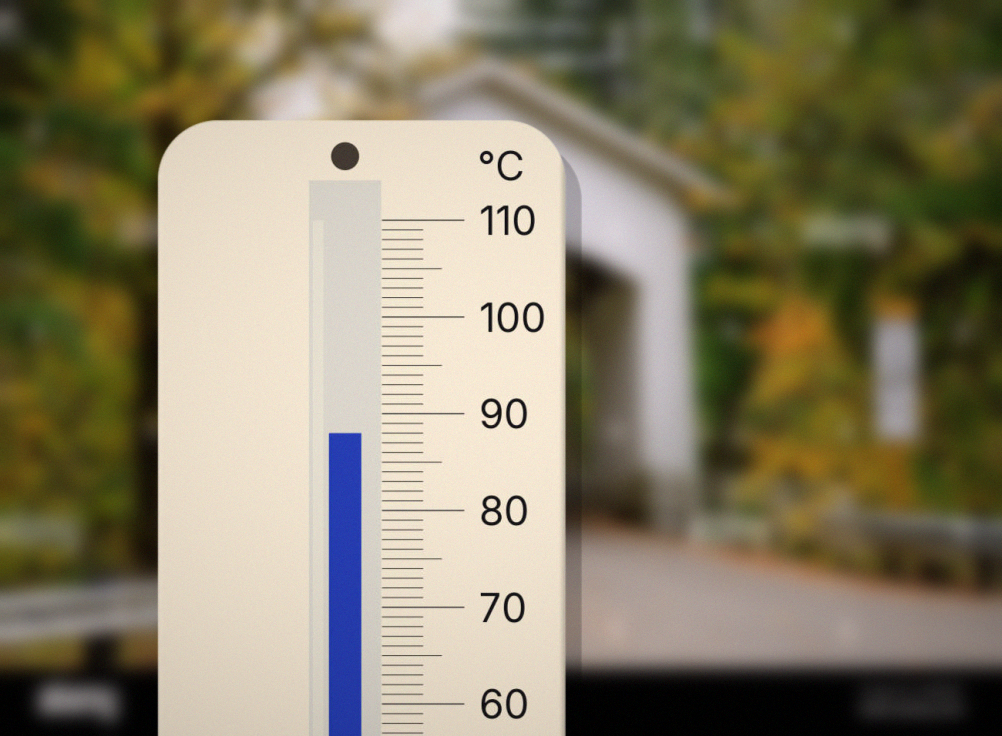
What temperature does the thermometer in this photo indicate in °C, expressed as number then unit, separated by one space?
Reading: 88 °C
